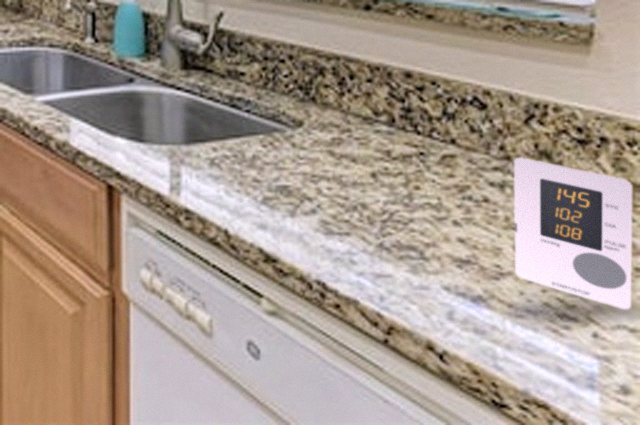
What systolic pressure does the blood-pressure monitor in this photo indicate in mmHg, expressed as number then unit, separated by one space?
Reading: 145 mmHg
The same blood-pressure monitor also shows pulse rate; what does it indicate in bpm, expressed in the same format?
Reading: 108 bpm
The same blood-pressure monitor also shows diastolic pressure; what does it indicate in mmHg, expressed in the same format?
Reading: 102 mmHg
